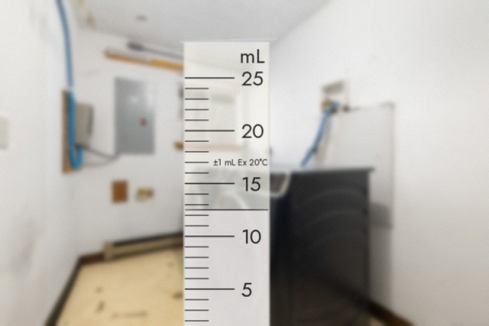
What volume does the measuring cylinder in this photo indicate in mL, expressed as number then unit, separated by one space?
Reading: 12.5 mL
